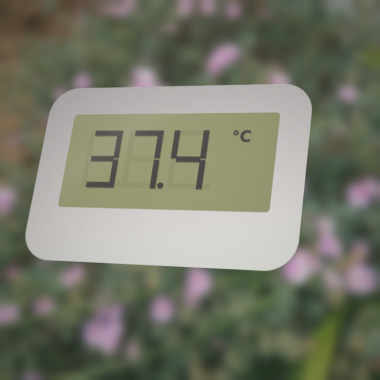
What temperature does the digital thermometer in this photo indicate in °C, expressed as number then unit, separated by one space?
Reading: 37.4 °C
